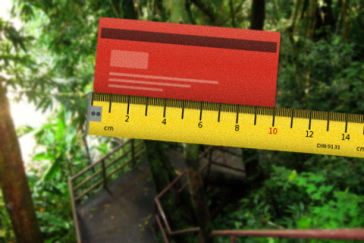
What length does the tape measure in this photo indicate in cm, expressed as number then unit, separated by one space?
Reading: 10 cm
